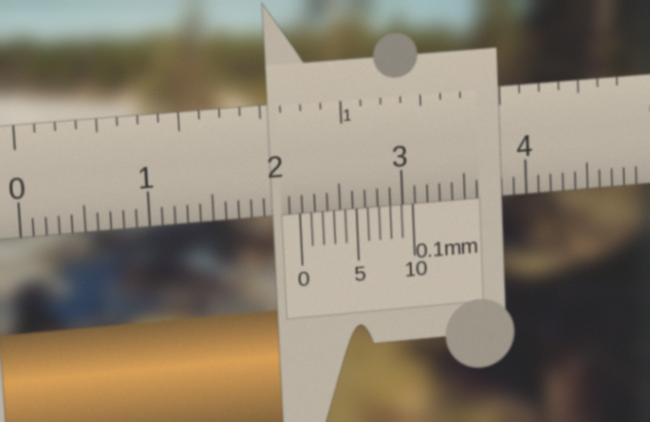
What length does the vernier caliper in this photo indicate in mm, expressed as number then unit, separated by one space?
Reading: 21.8 mm
